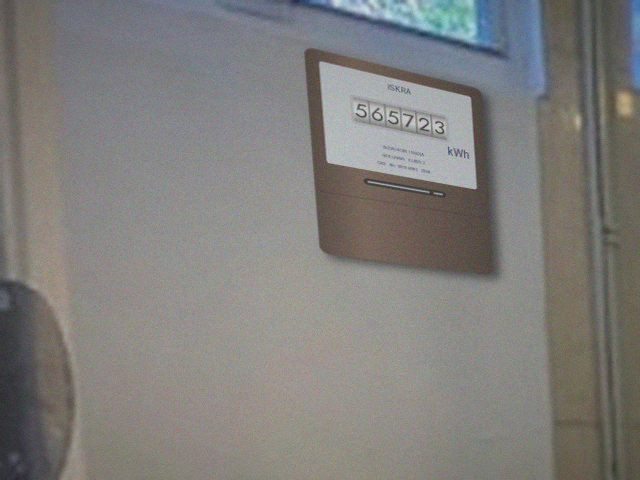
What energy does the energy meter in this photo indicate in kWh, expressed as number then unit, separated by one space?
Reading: 565723 kWh
